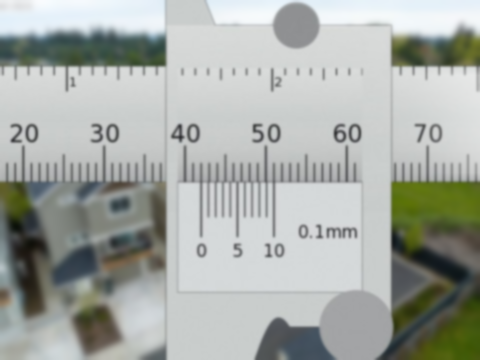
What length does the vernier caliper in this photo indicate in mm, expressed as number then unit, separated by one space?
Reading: 42.0 mm
